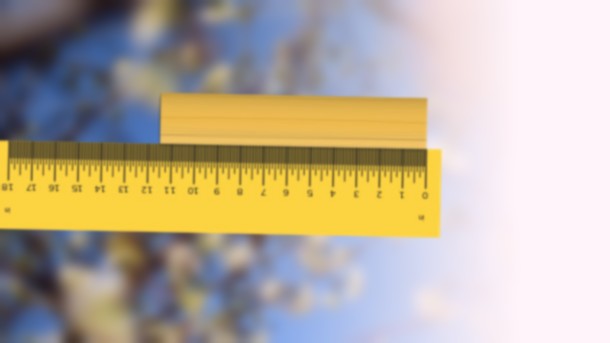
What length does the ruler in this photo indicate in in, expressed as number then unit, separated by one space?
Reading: 11.5 in
